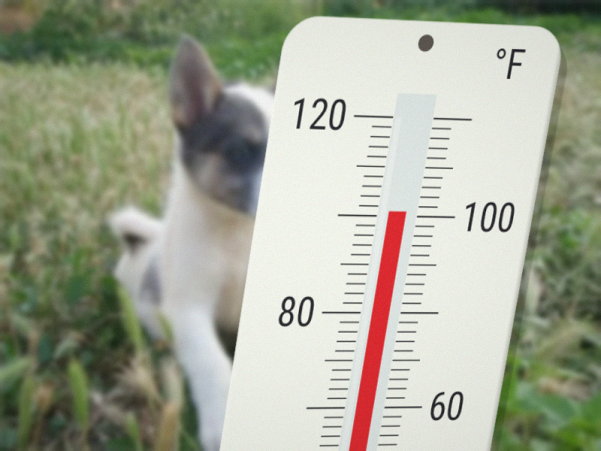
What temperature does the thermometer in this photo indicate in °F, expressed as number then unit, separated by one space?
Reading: 101 °F
